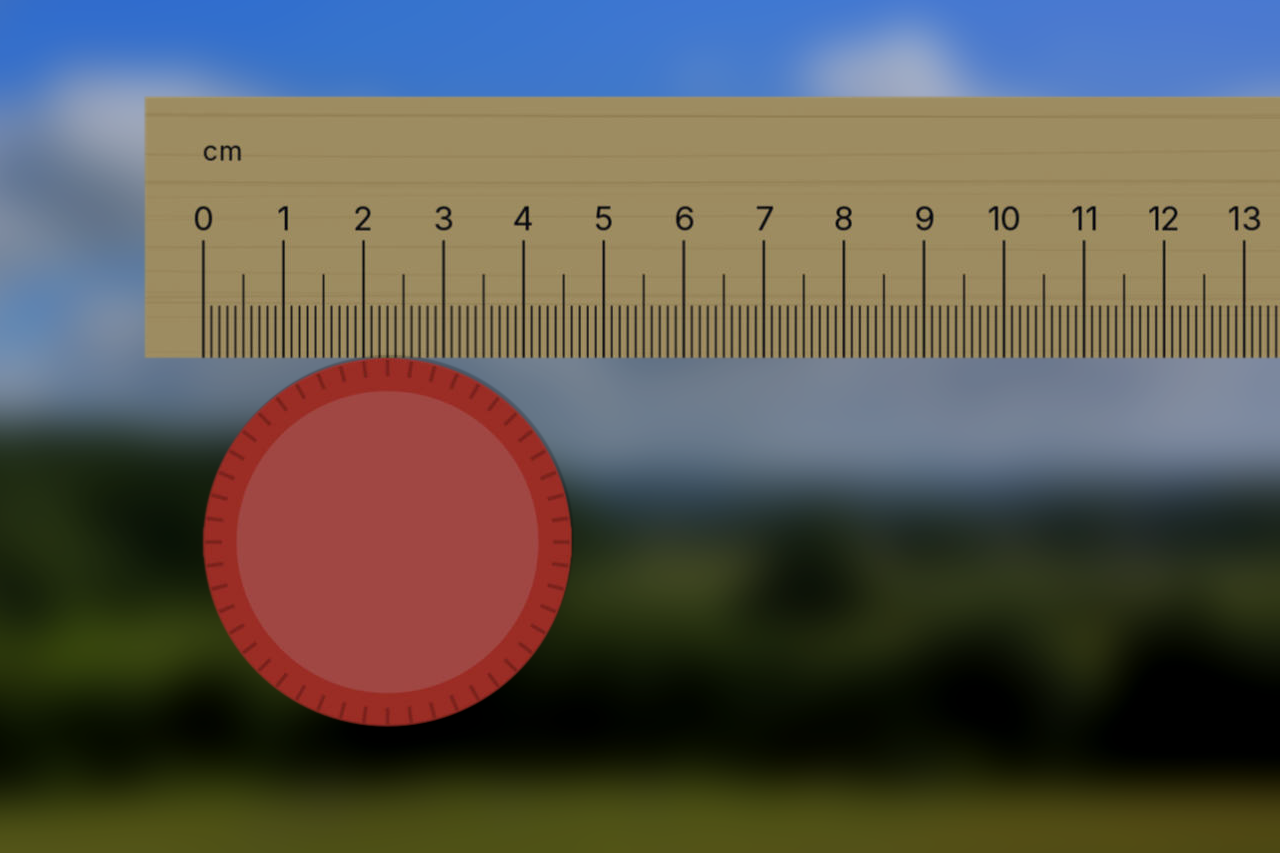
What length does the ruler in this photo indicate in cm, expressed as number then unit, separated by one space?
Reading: 4.6 cm
